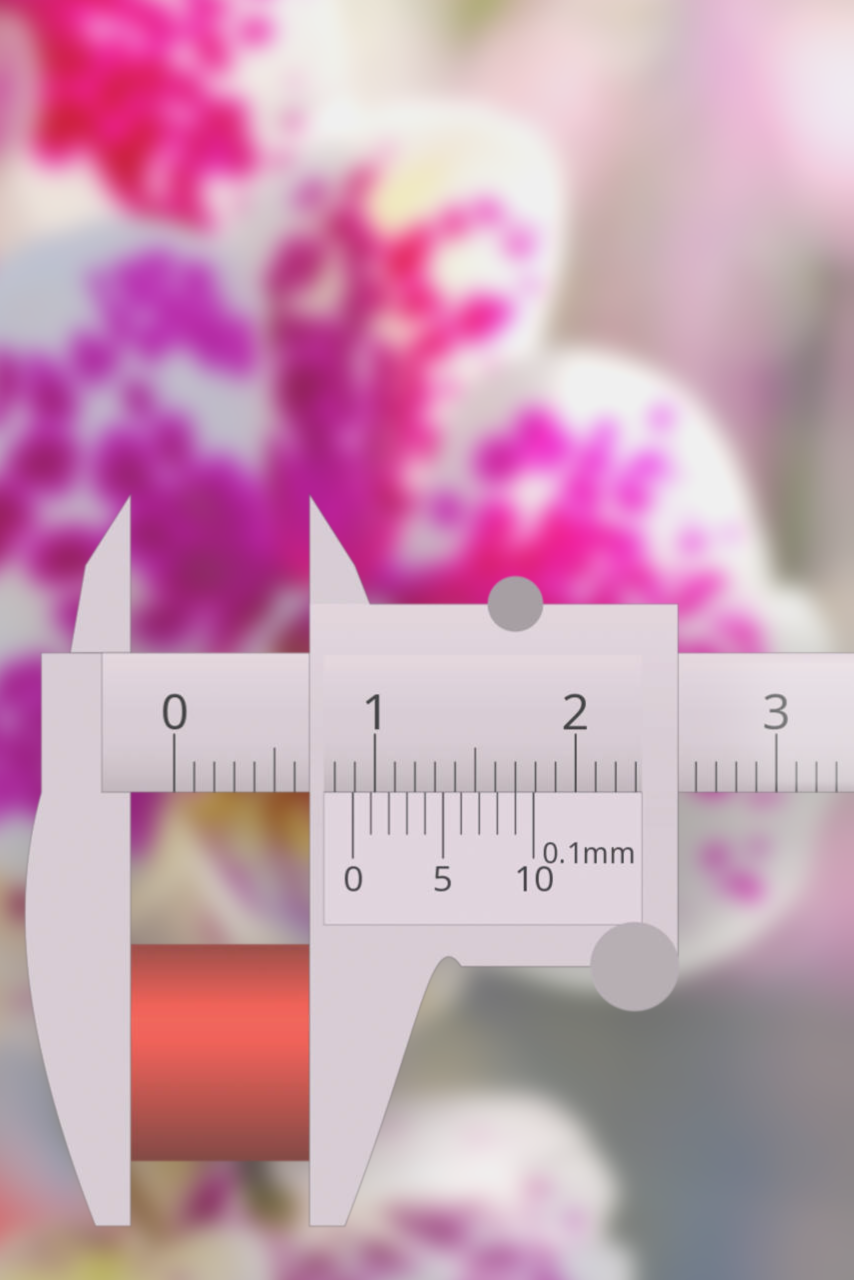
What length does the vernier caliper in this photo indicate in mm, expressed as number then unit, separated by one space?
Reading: 8.9 mm
